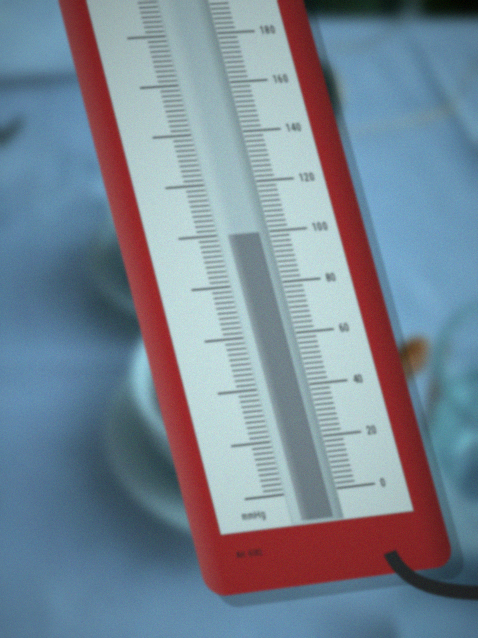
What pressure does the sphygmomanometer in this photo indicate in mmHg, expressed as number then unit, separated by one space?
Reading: 100 mmHg
